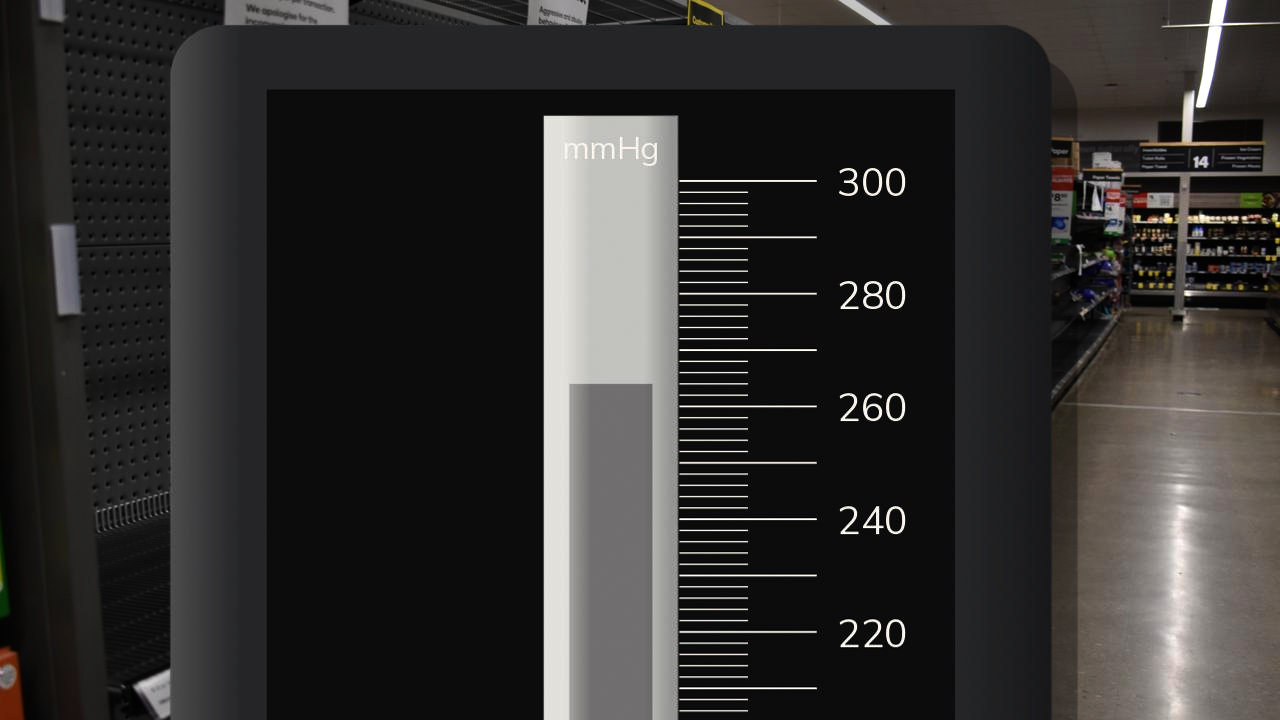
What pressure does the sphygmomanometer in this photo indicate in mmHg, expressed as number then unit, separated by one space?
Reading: 264 mmHg
